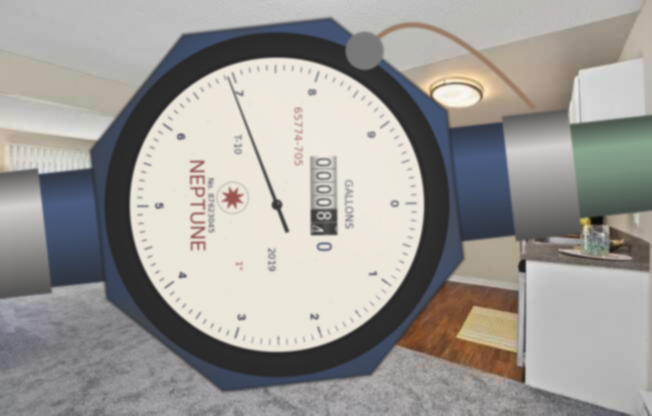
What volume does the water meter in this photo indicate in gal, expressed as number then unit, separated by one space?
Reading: 836.9 gal
